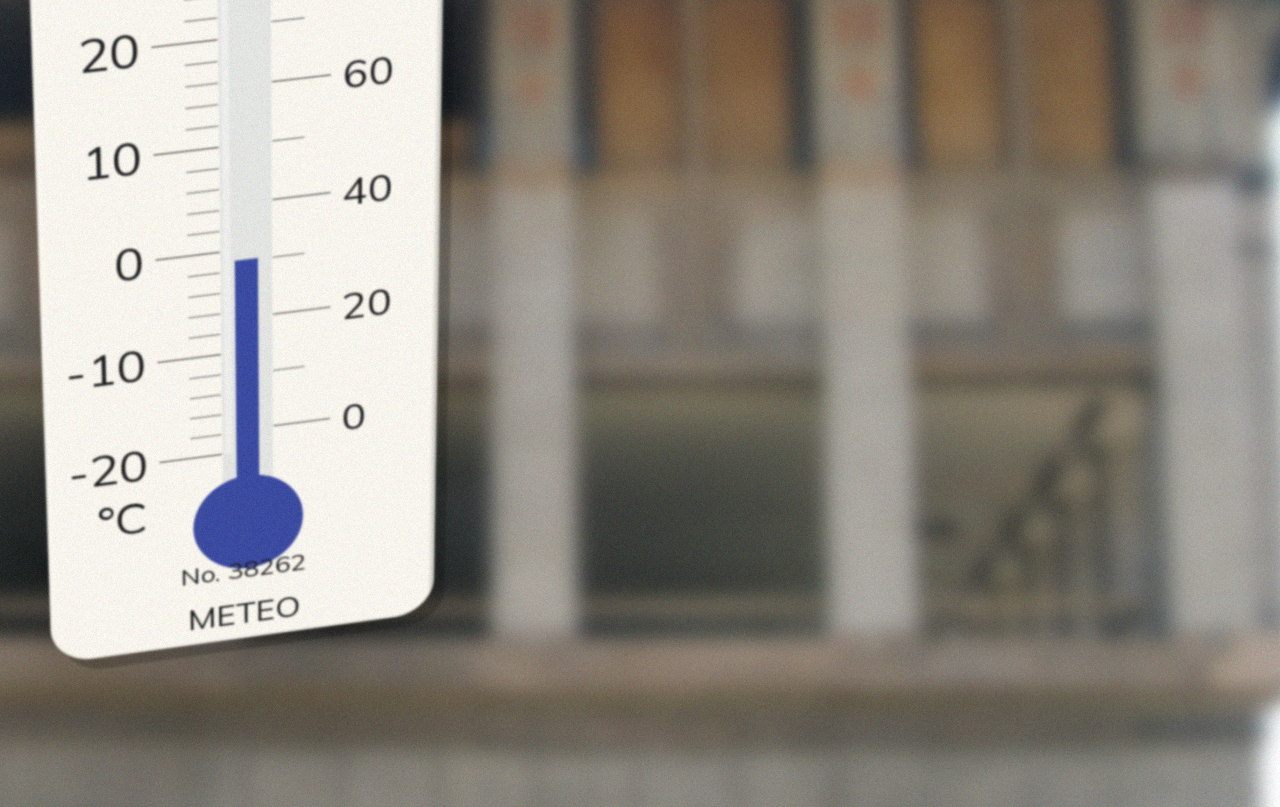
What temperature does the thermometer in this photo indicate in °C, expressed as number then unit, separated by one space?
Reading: -1 °C
